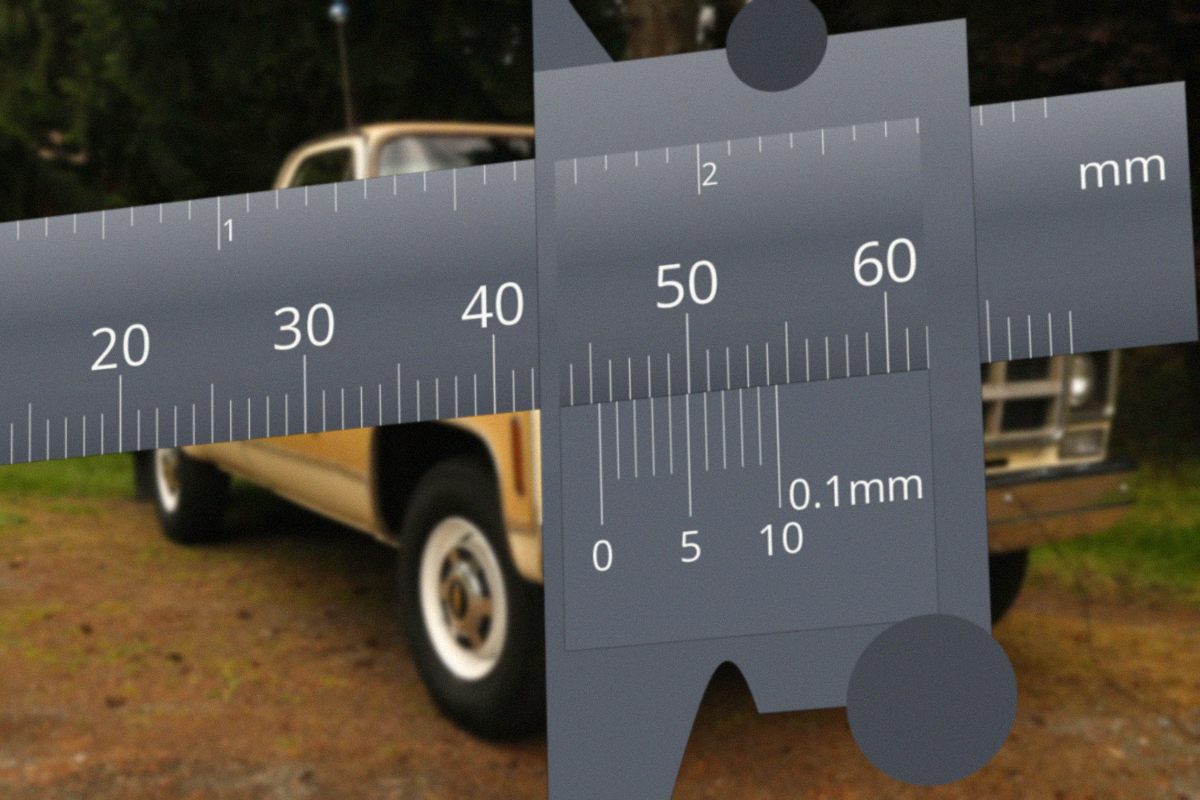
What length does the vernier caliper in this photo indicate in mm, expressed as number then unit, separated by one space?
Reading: 45.4 mm
